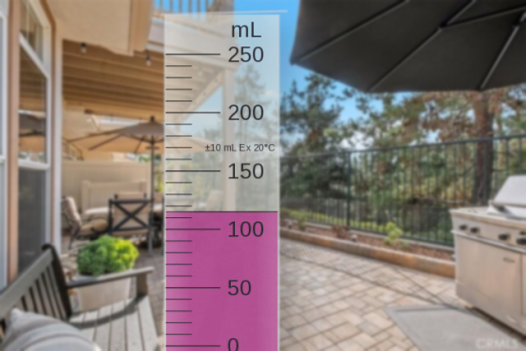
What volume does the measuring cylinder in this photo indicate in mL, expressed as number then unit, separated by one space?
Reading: 115 mL
